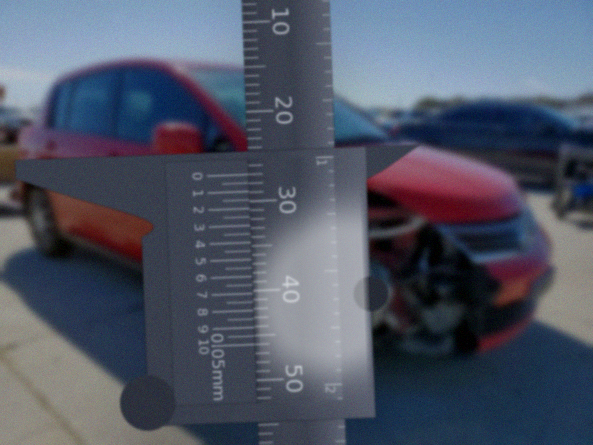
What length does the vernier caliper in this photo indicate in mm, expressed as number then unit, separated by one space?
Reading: 27.0 mm
